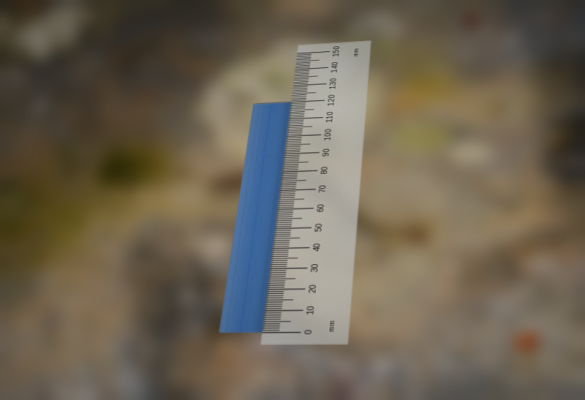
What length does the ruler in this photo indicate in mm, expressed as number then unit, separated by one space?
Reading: 120 mm
